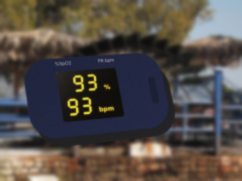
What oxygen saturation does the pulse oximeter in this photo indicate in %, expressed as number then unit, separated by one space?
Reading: 93 %
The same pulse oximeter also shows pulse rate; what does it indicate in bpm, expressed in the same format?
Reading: 93 bpm
